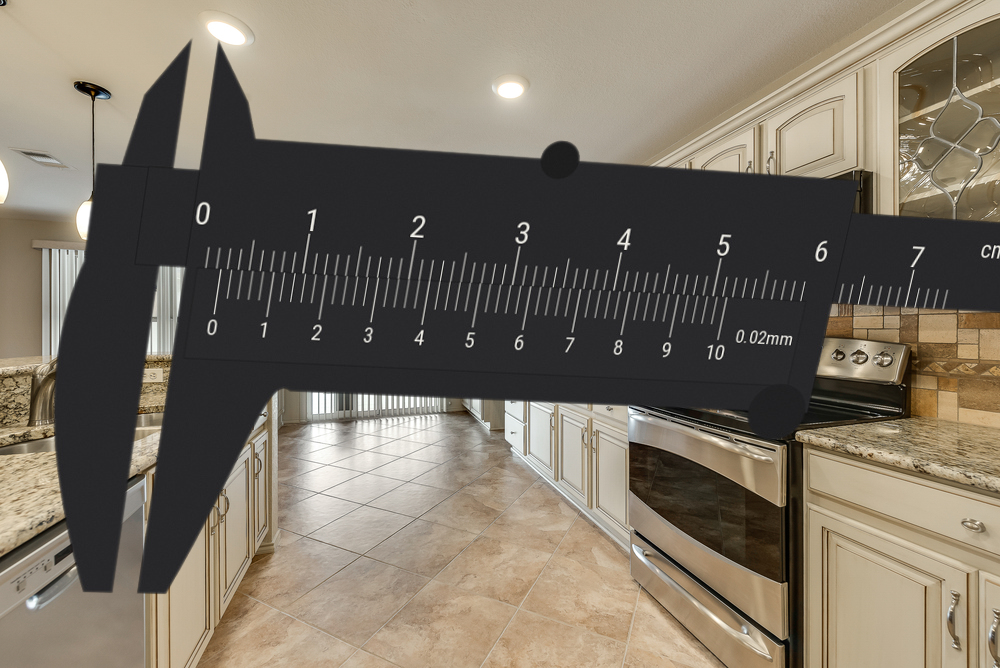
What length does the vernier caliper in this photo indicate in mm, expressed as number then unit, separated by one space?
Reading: 2.4 mm
